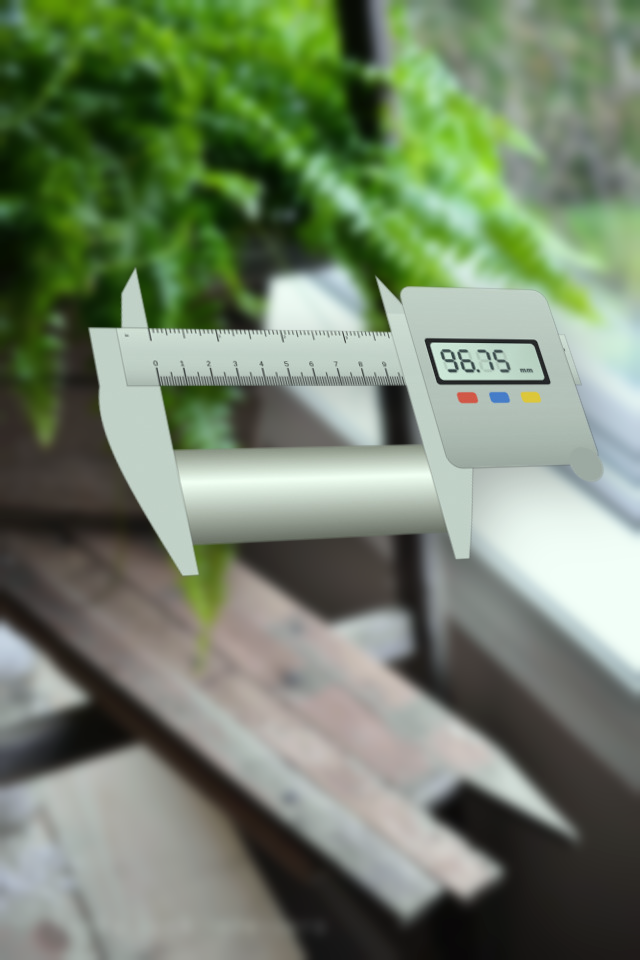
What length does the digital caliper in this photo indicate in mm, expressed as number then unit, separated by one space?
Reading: 96.75 mm
